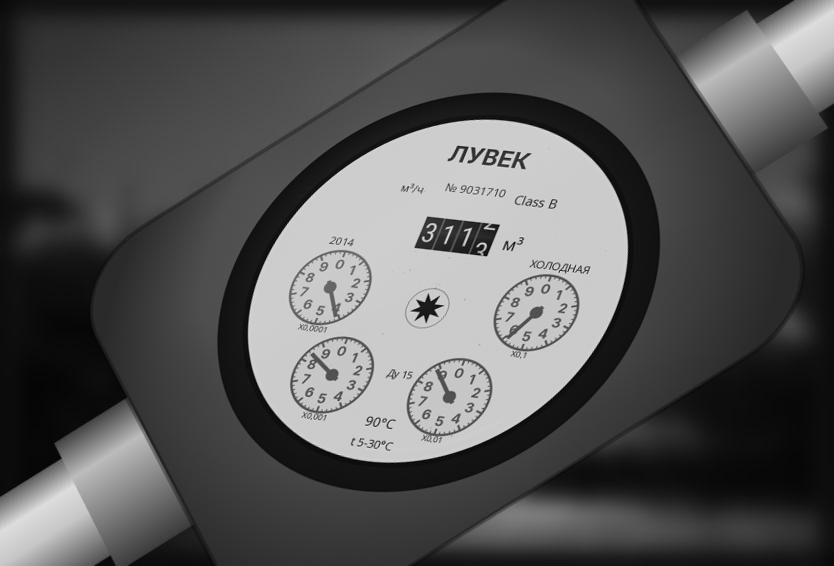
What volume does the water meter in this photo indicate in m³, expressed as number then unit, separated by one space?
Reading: 3112.5884 m³
